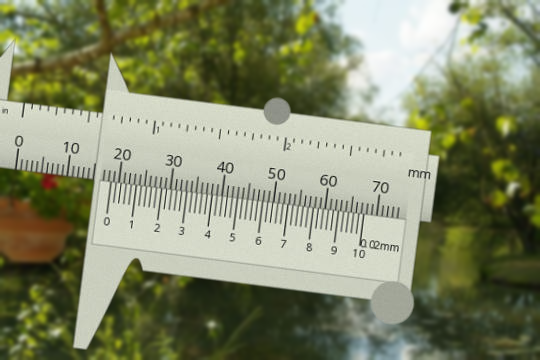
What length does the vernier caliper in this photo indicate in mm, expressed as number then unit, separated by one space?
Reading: 18.5 mm
